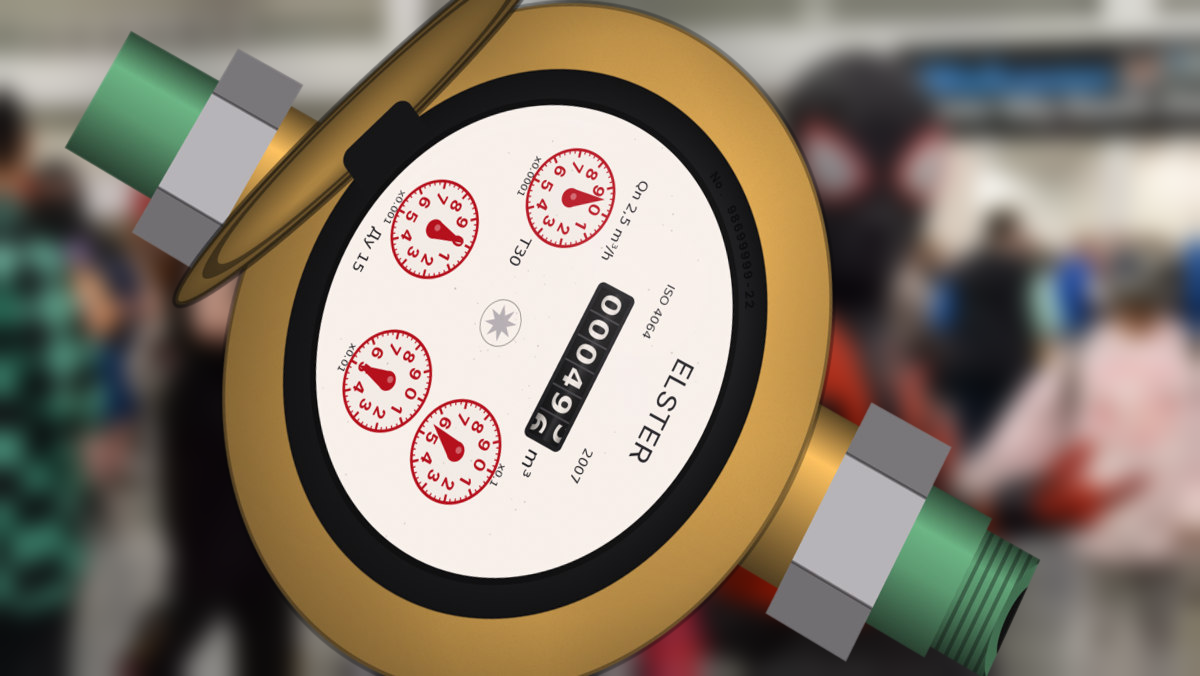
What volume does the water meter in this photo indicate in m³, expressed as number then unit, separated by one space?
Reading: 495.5499 m³
